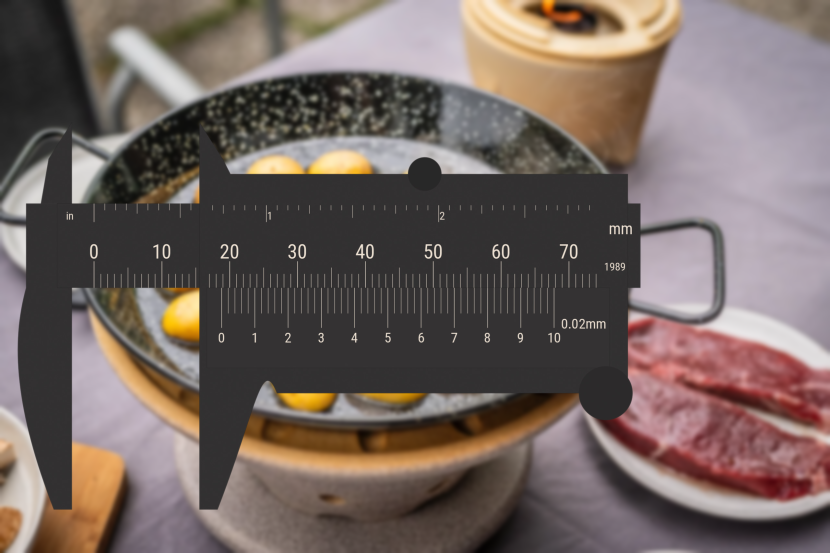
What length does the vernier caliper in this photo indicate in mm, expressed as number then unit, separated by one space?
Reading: 18.8 mm
